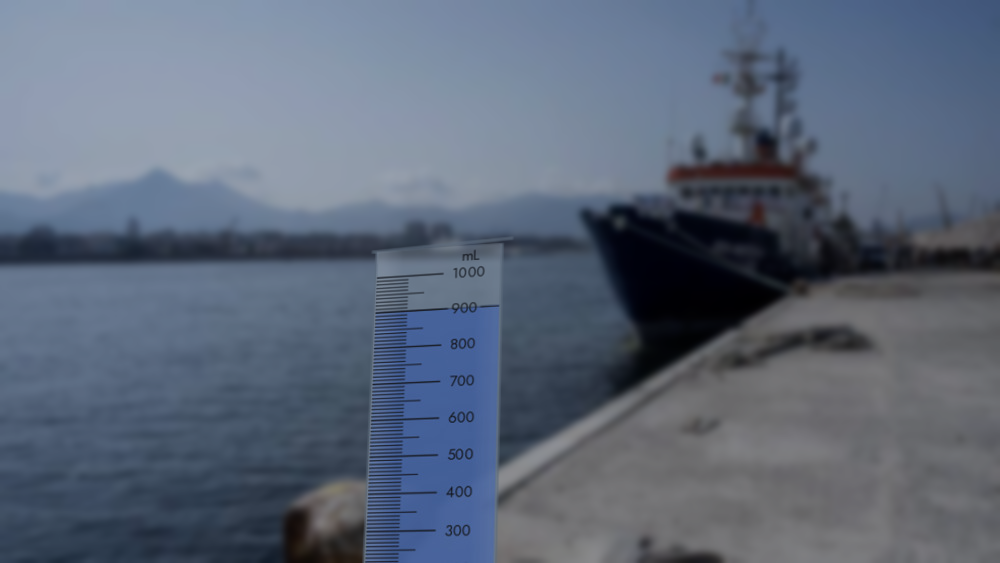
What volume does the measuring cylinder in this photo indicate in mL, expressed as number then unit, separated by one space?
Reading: 900 mL
